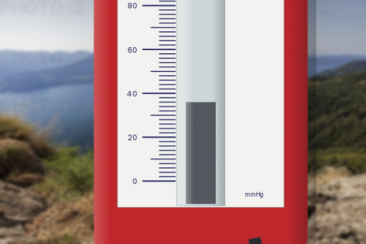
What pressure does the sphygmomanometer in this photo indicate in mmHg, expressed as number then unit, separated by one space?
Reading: 36 mmHg
